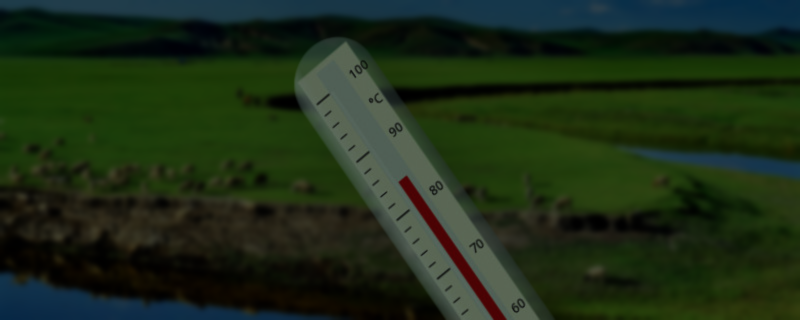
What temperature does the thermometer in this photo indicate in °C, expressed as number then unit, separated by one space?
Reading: 84 °C
